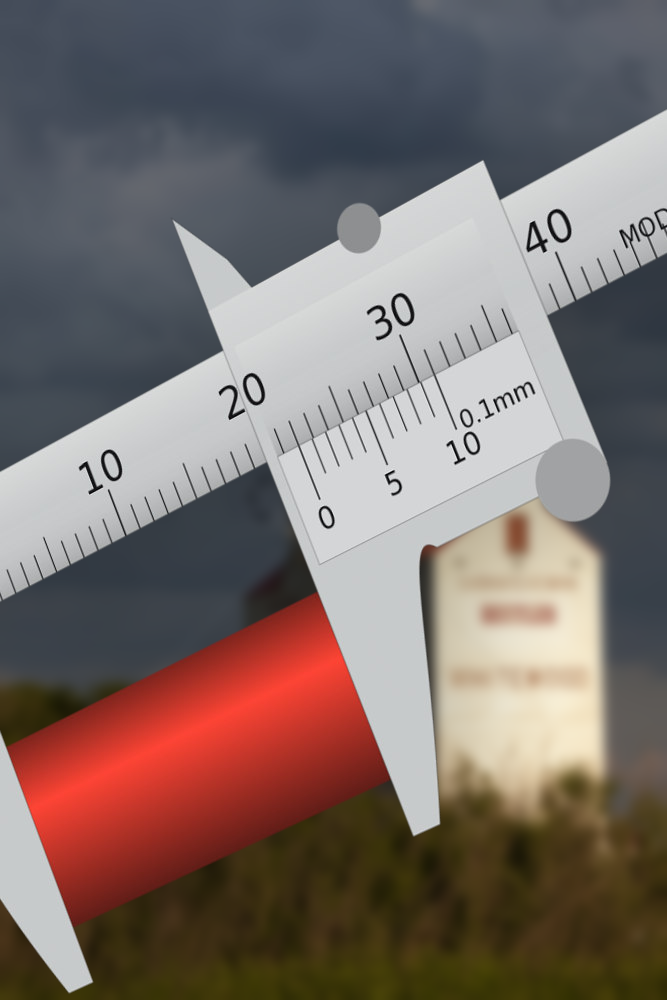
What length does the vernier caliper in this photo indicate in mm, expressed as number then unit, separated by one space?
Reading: 22.0 mm
